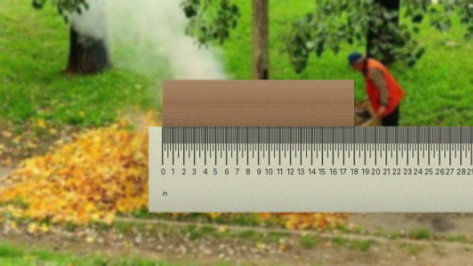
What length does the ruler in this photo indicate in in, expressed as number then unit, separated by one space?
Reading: 18 in
